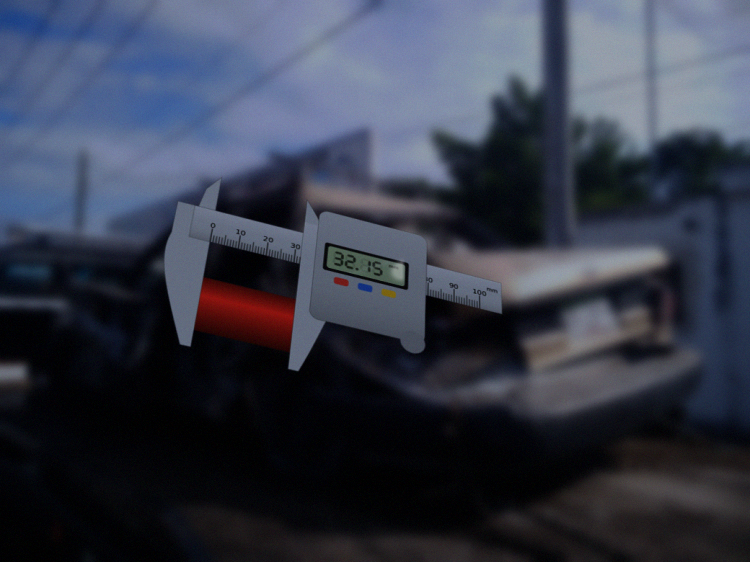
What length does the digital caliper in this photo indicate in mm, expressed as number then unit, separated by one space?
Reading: 32.15 mm
